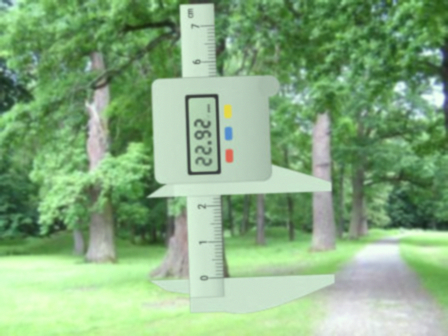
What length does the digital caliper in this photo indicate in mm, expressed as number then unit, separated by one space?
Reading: 22.92 mm
